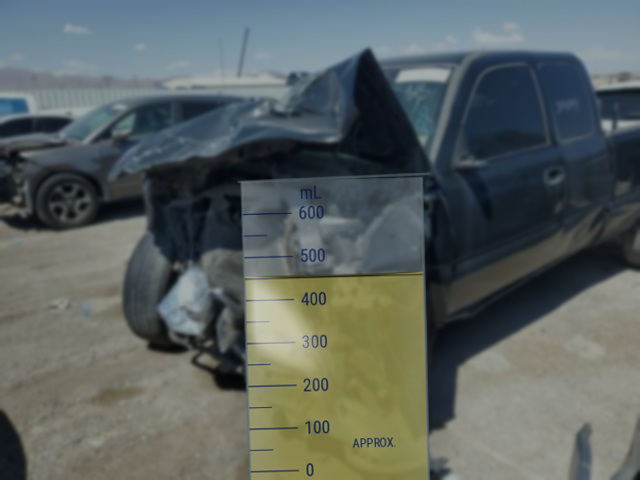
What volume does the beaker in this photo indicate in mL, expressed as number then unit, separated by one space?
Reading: 450 mL
